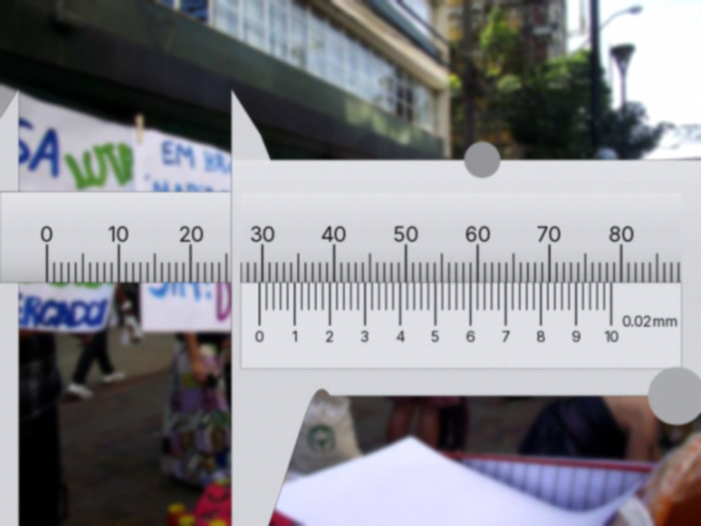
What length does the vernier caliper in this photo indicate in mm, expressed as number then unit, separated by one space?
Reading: 29.6 mm
